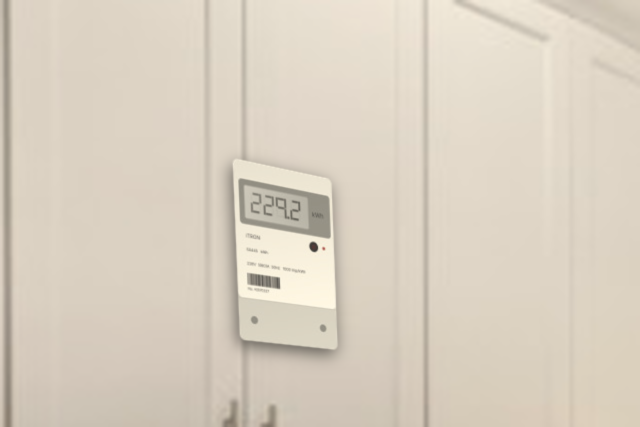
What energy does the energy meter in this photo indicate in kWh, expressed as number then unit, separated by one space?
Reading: 229.2 kWh
